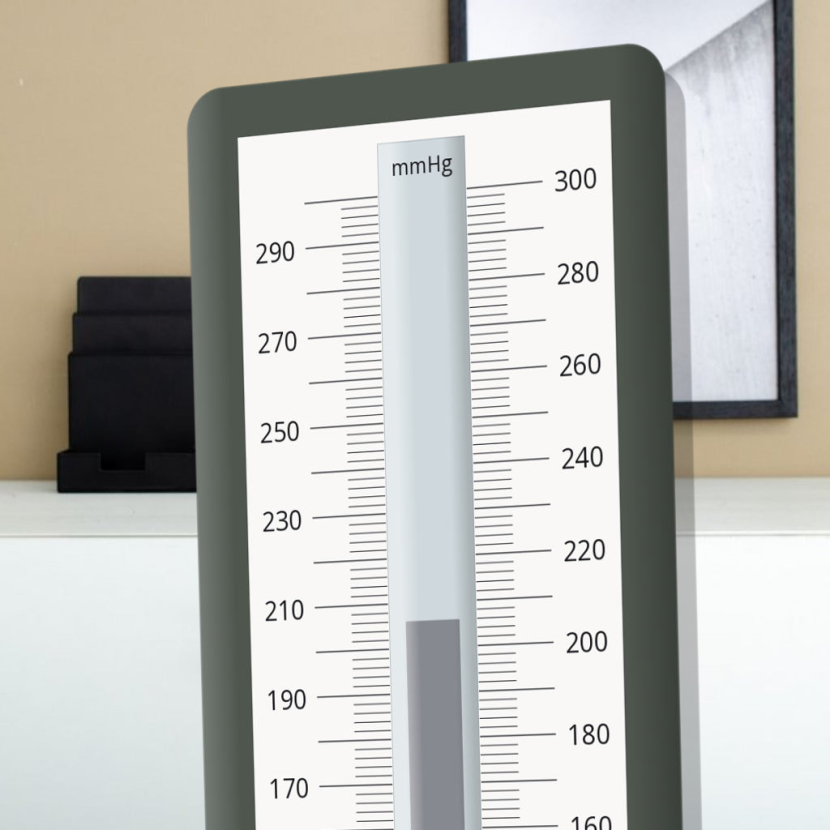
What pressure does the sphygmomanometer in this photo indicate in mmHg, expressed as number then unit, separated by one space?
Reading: 206 mmHg
